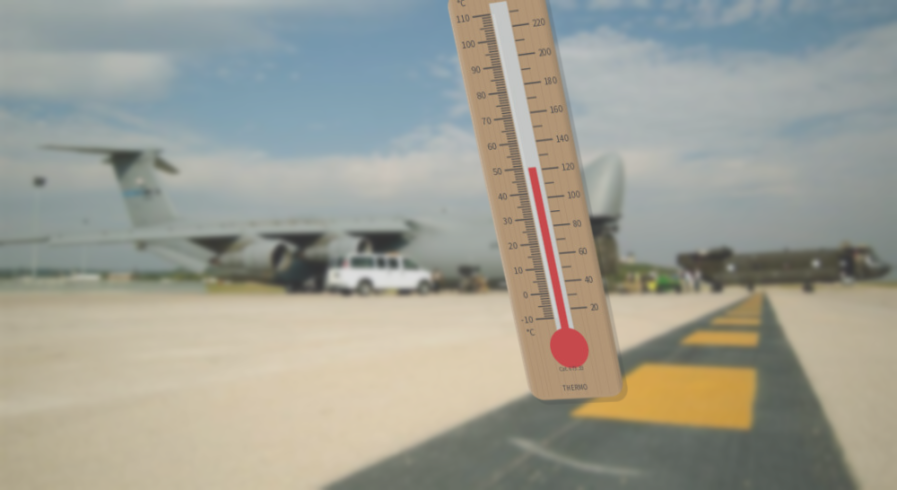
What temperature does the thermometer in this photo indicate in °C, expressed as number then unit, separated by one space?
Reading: 50 °C
